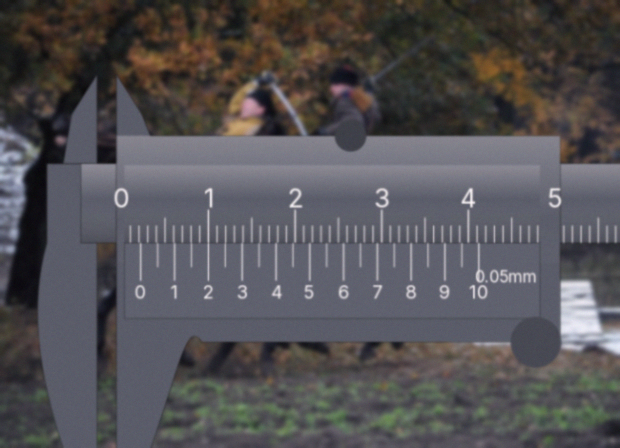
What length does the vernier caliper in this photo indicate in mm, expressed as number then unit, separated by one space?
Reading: 2.2 mm
